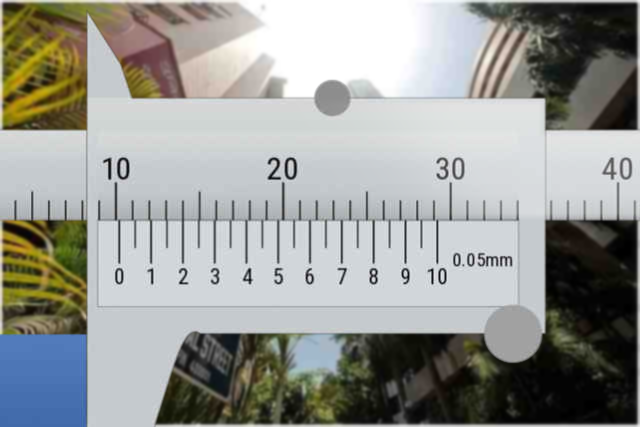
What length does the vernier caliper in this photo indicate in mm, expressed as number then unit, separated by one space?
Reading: 10.2 mm
